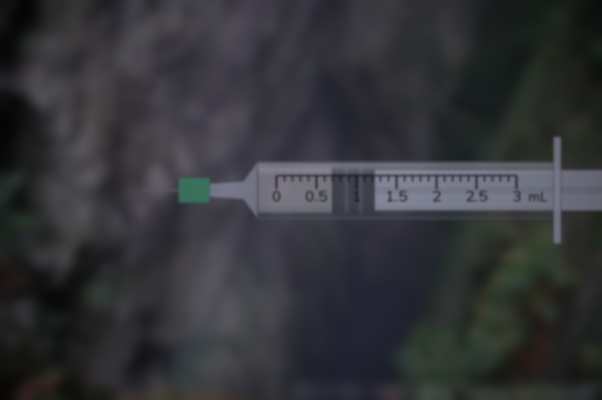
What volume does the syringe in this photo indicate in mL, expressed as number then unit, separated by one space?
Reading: 0.7 mL
